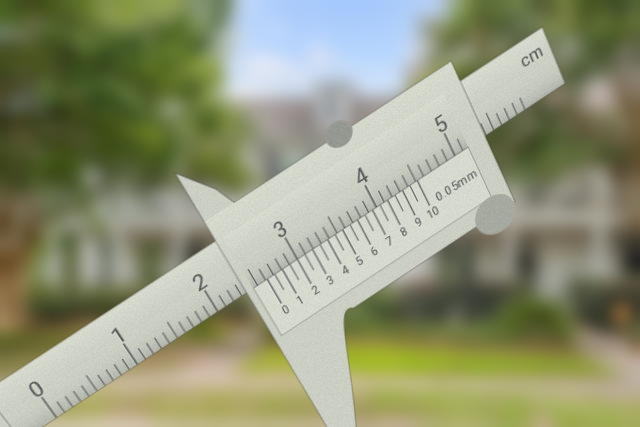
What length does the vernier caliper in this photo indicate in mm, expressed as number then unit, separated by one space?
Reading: 26.2 mm
